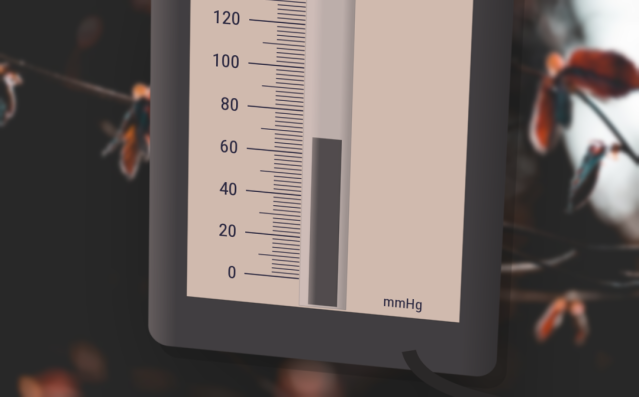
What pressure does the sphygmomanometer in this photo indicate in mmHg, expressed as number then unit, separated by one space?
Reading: 68 mmHg
